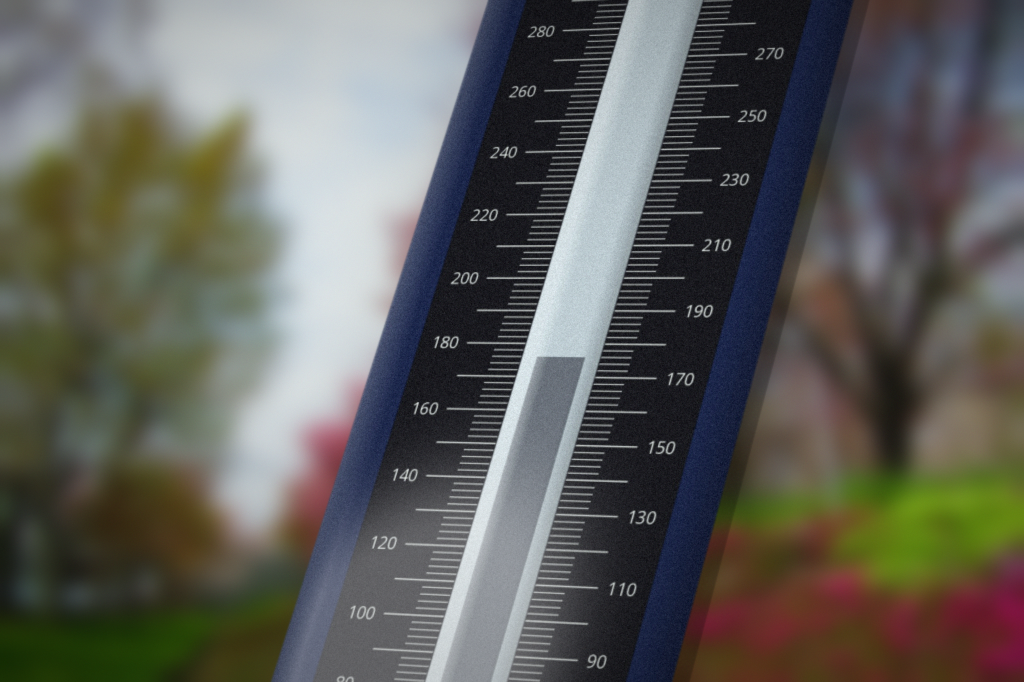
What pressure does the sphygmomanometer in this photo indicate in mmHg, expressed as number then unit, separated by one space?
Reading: 176 mmHg
